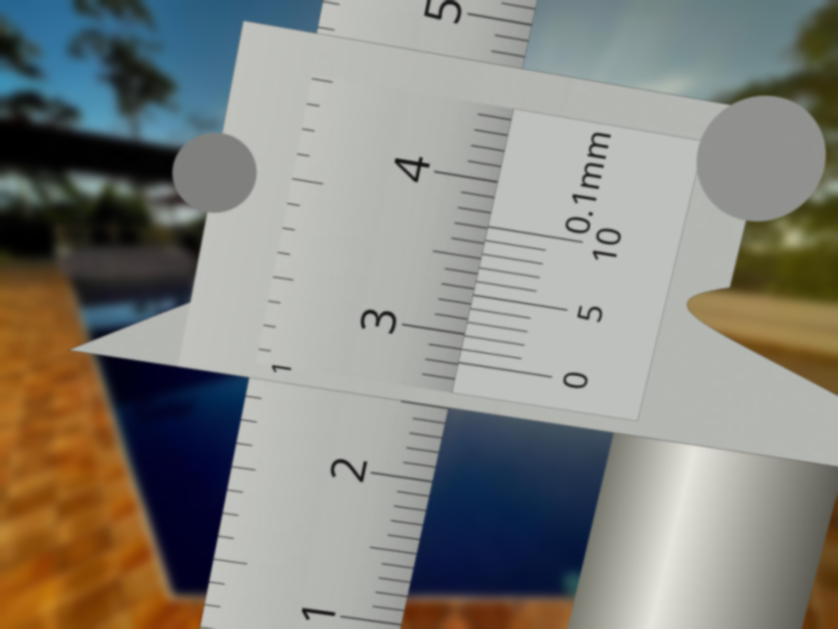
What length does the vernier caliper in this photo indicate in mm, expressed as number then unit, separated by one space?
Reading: 28.1 mm
